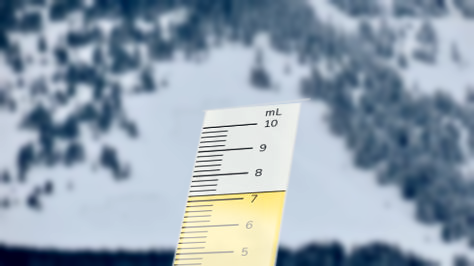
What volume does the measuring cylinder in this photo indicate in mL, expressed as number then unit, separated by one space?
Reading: 7.2 mL
